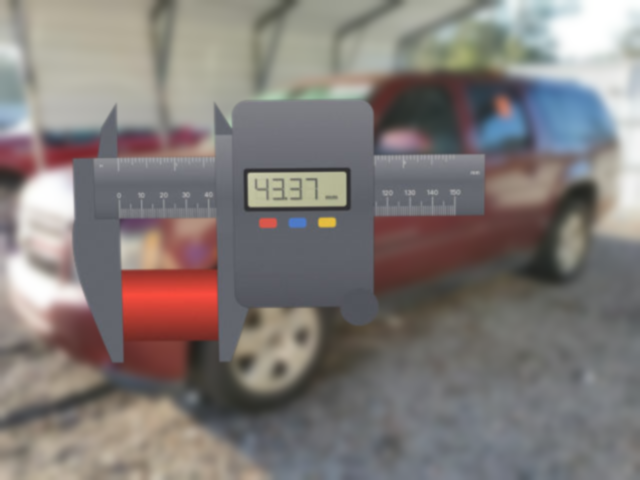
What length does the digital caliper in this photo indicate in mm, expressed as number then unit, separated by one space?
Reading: 43.37 mm
